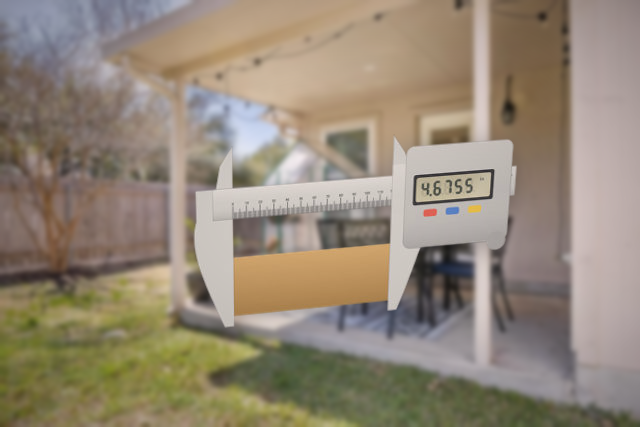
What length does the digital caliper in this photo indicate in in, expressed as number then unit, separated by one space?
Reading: 4.6755 in
